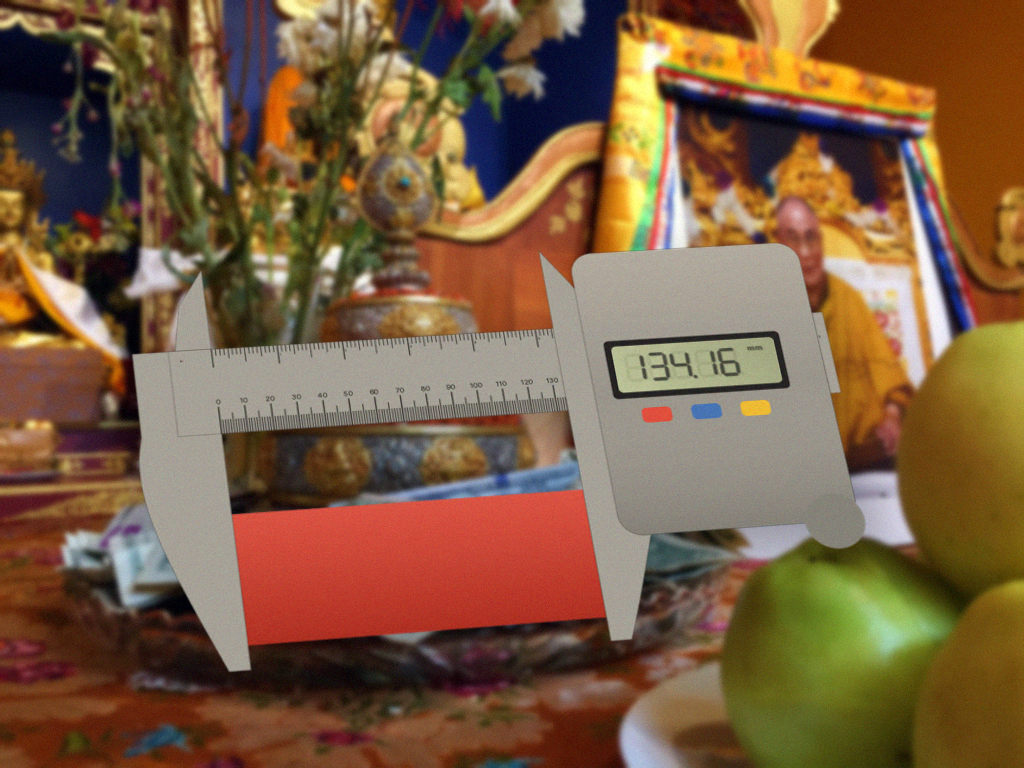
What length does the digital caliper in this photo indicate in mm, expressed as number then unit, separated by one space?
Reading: 134.16 mm
